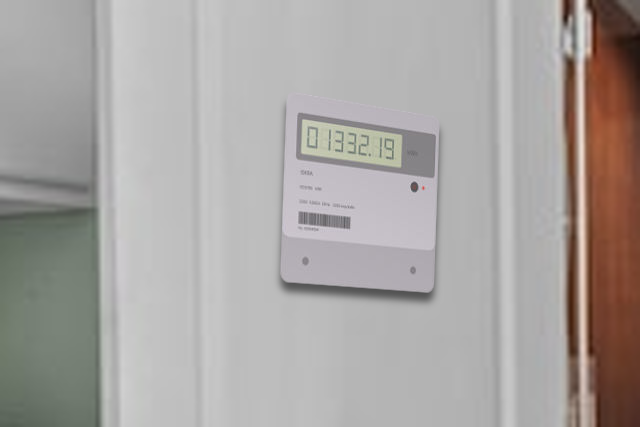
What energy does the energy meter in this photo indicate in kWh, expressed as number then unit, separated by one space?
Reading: 1332.19 kWh
